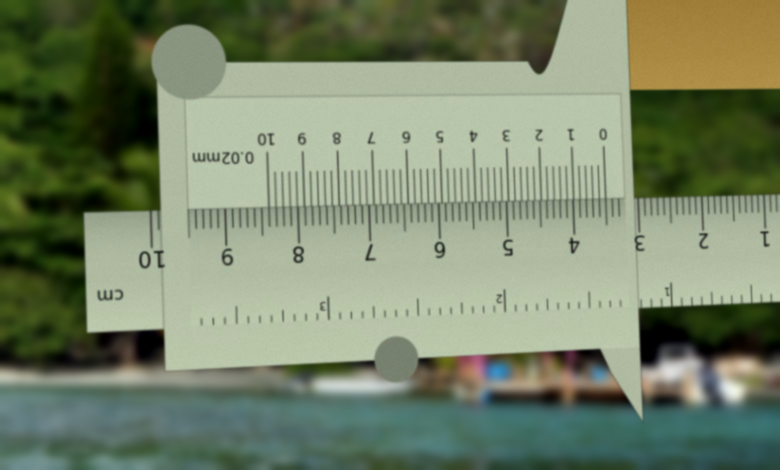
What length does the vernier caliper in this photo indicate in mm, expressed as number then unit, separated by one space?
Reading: 35.0 mm
